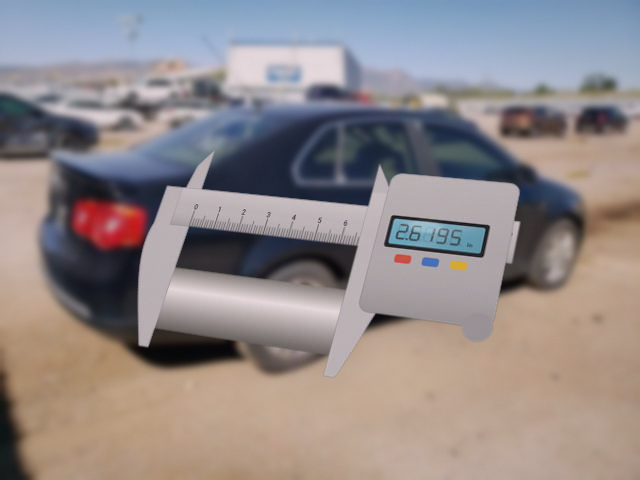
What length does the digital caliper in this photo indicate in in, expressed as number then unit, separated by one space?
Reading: 2.6195 in
